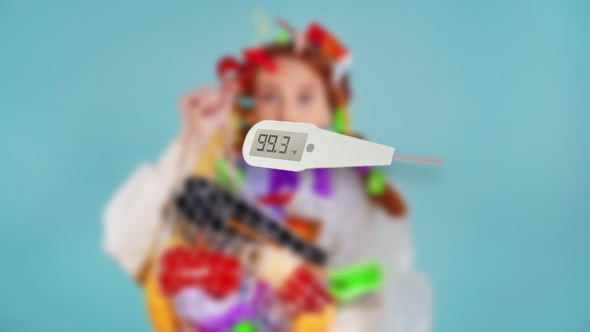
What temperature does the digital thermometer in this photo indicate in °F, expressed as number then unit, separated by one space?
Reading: 99.3 °F
